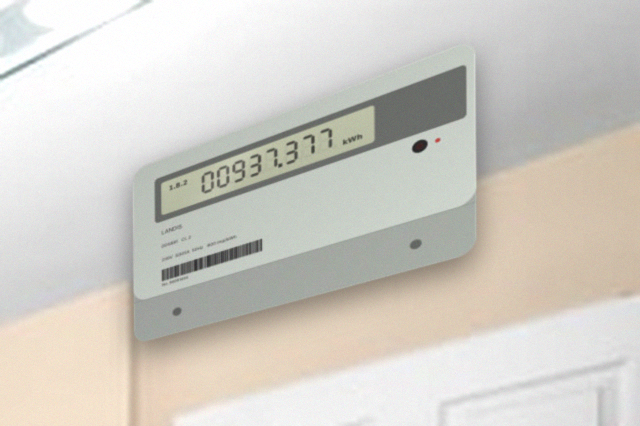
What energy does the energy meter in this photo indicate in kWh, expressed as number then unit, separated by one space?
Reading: 937.377 kWh
